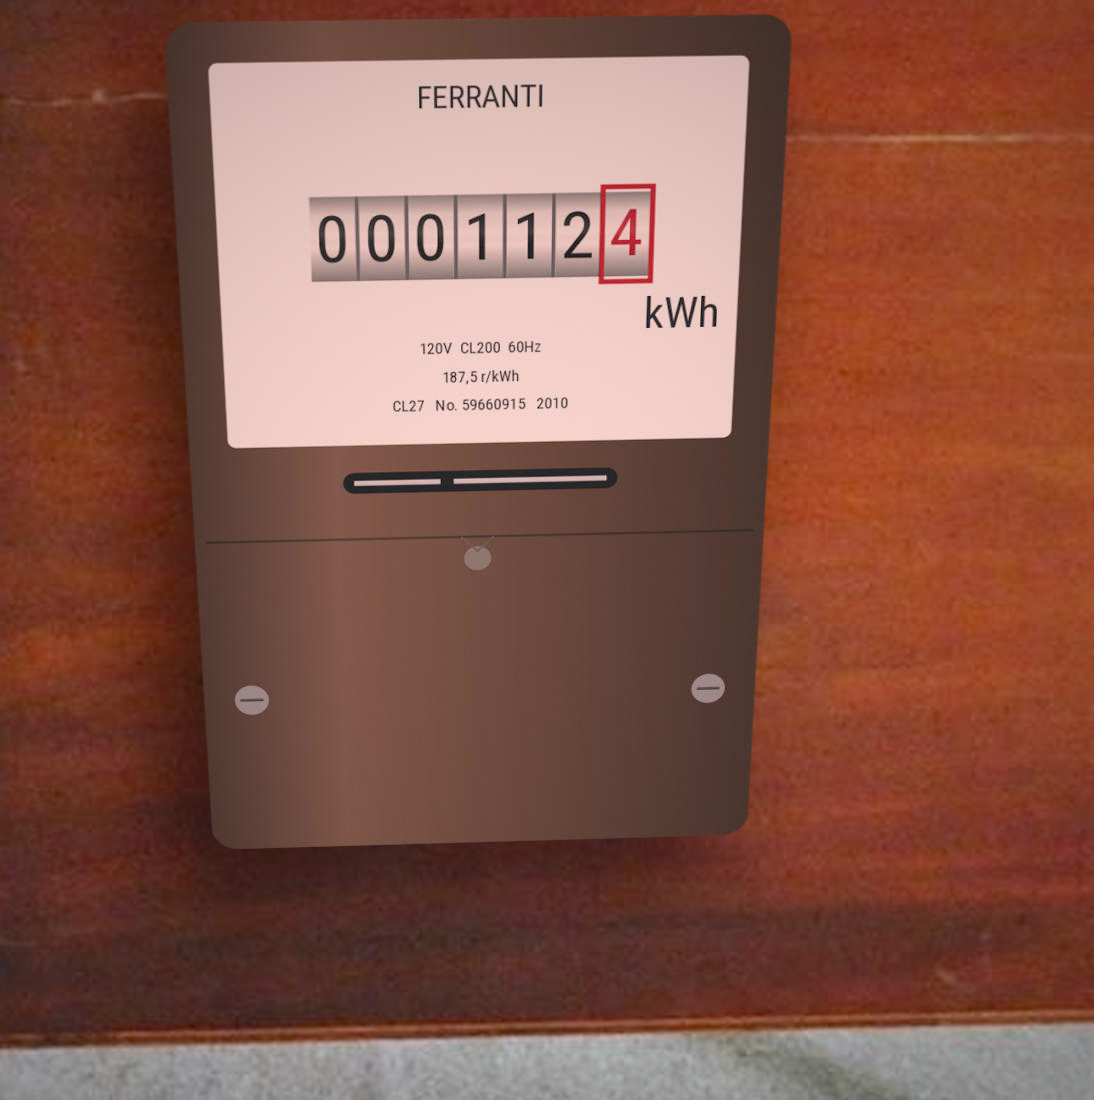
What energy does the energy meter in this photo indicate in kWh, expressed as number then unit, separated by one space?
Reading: 112.4 kWh
